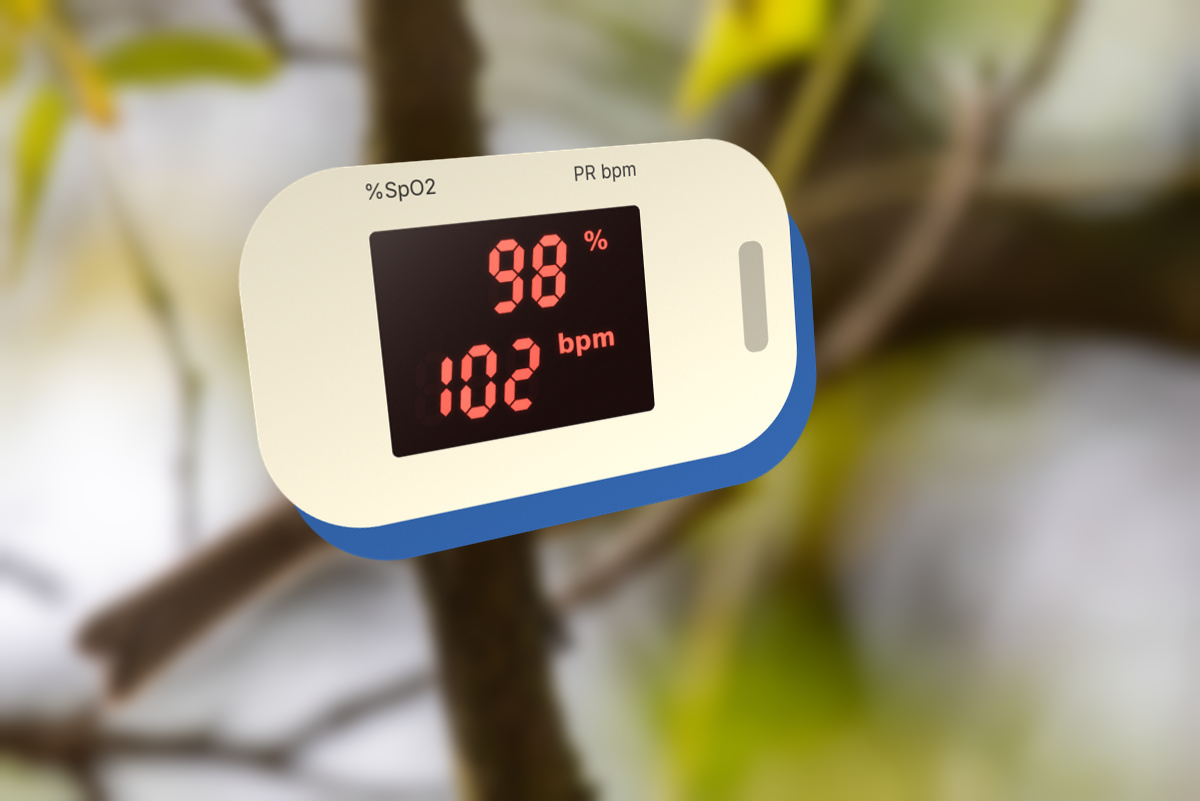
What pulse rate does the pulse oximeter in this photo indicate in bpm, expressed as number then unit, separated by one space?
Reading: 102 bpm
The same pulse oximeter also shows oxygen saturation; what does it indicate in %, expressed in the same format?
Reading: 98 %
